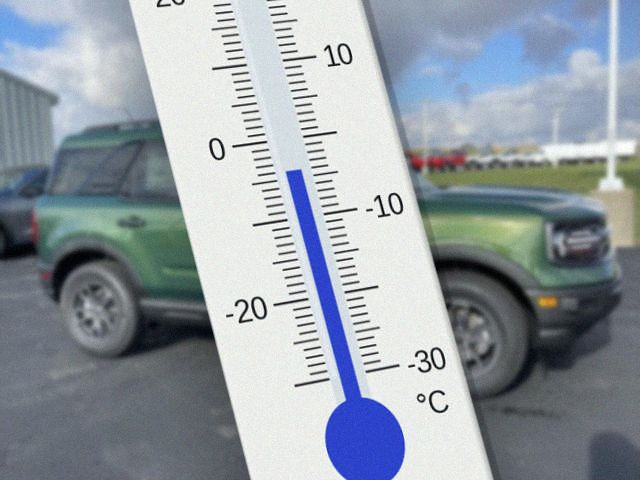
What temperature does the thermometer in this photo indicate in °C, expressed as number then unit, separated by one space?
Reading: -4 °C
